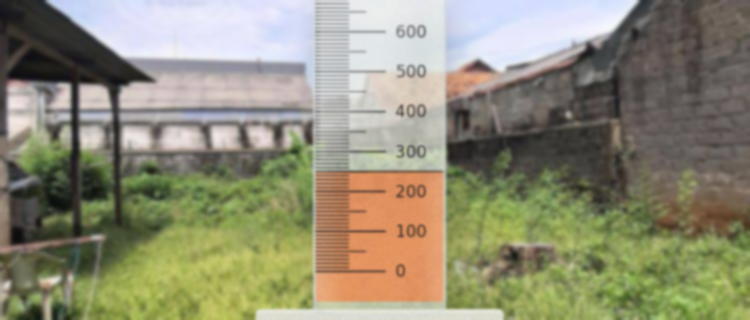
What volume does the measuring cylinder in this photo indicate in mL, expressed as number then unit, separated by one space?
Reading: 250 mL
